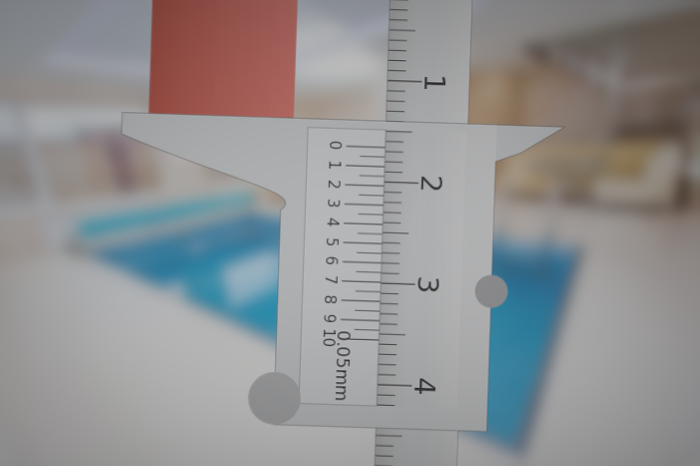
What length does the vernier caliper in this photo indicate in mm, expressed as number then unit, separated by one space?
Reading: 16.6 mm
